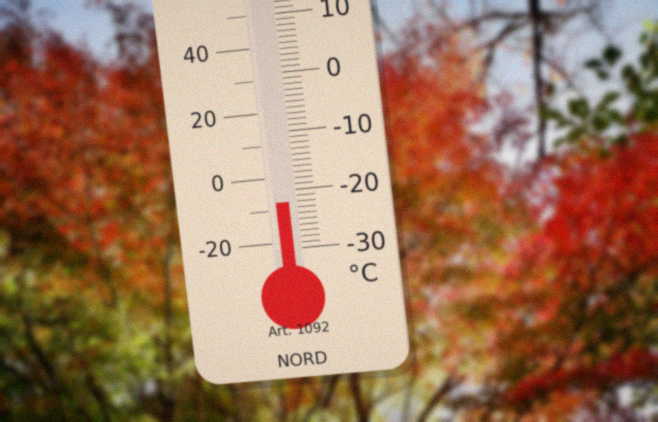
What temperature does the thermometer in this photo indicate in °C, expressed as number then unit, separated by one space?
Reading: -22 °C
